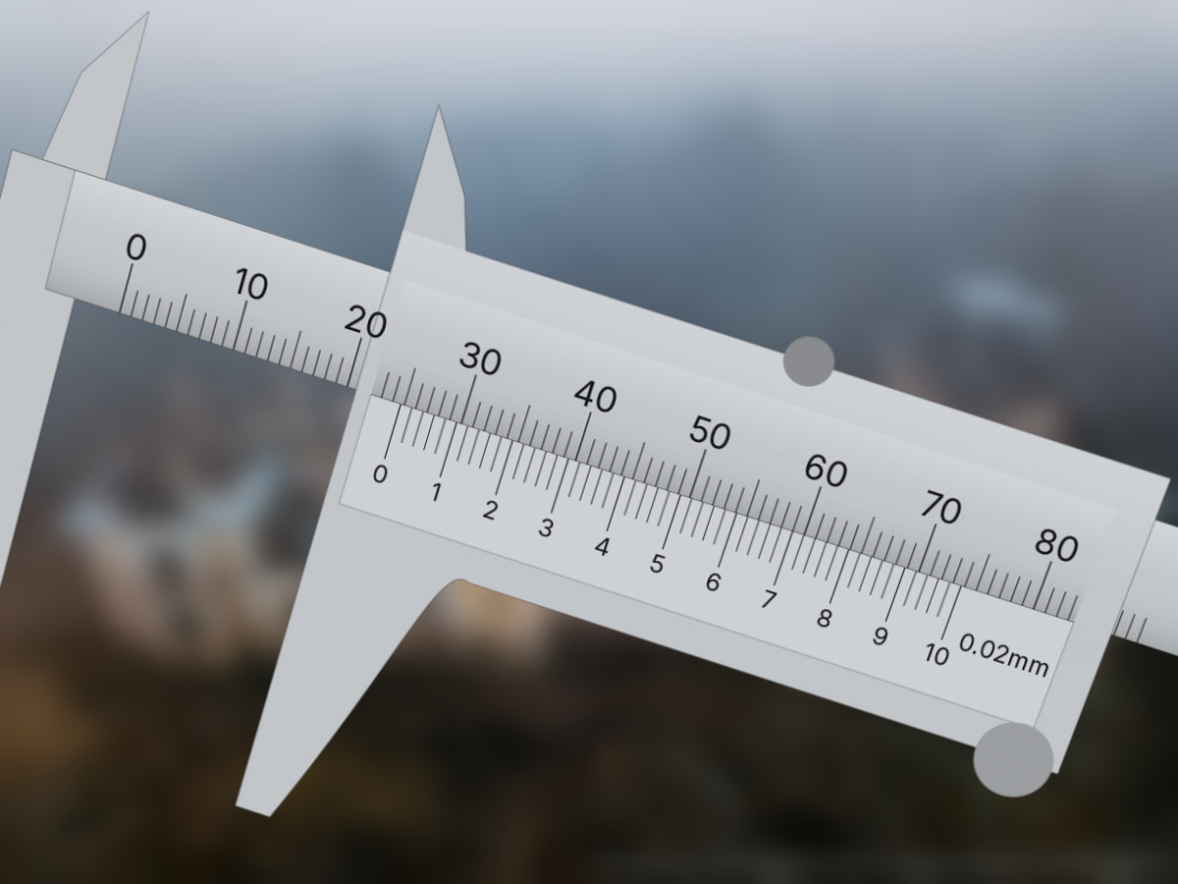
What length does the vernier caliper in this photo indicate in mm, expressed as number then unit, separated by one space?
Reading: 24.7 mm
